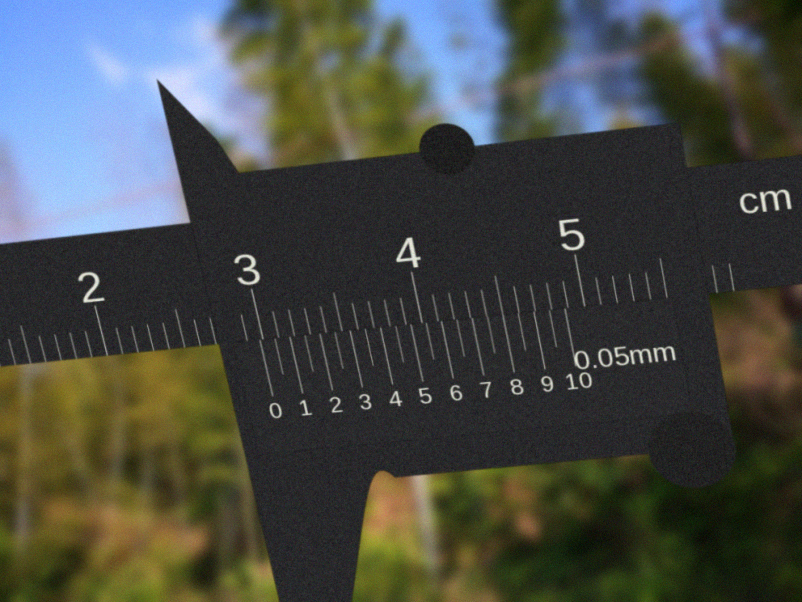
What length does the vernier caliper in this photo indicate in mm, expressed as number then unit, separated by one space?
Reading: 29.8 mm
